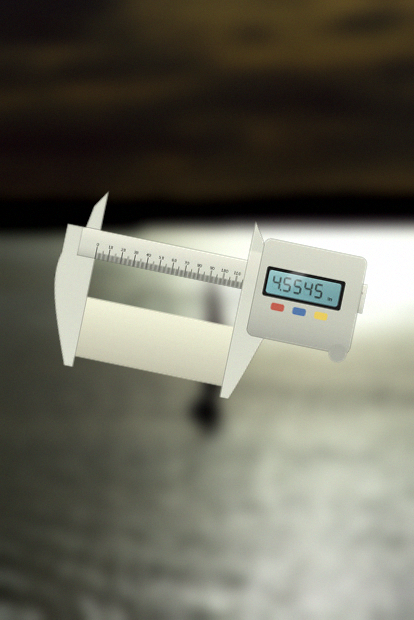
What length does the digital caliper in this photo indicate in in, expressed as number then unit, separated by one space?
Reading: 4.5545 in
